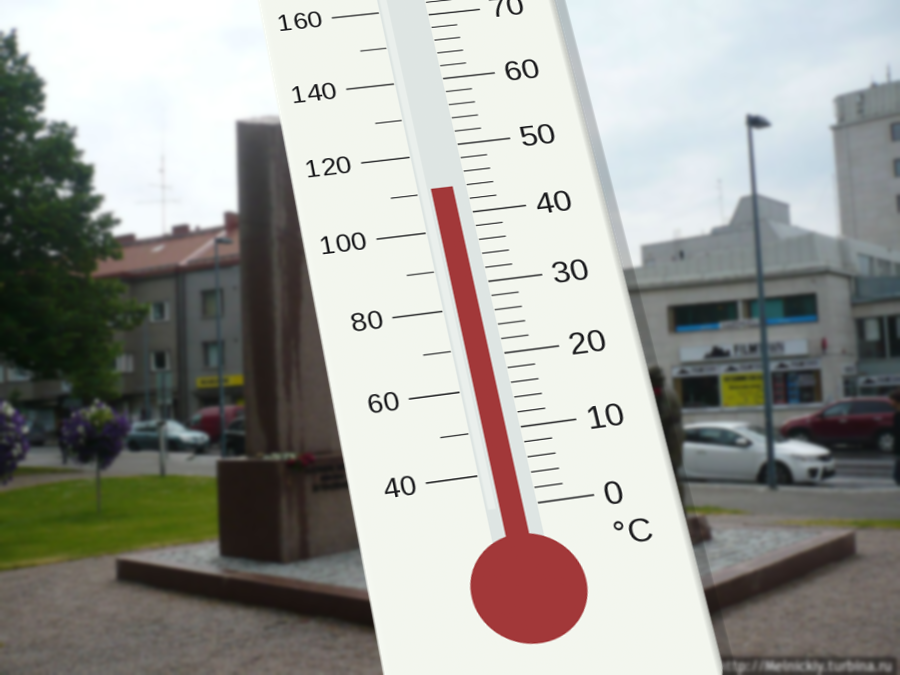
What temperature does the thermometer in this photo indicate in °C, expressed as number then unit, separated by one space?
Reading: 44 °C
